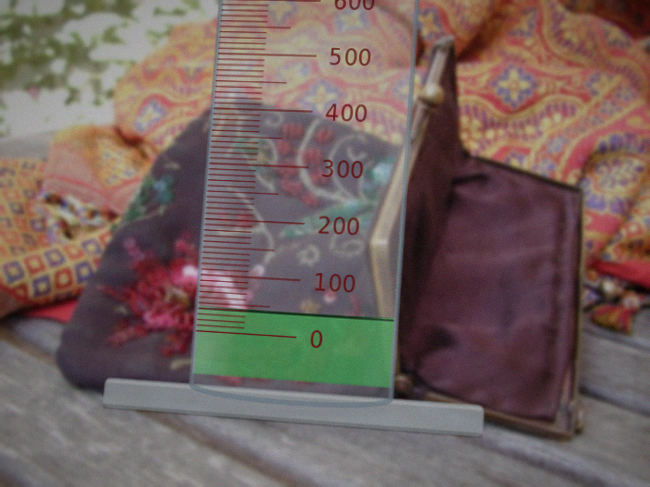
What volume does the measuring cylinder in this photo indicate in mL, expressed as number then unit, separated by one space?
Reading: 40 mL
